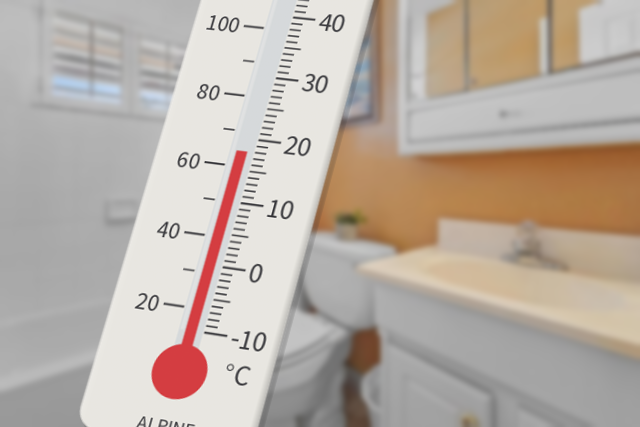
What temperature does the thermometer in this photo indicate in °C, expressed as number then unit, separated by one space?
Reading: 18 °C
